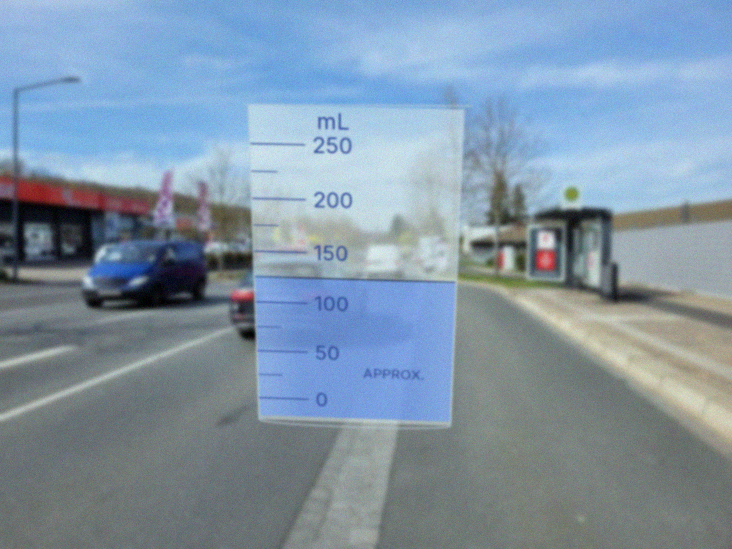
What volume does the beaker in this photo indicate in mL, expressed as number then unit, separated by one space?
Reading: 125 mL
